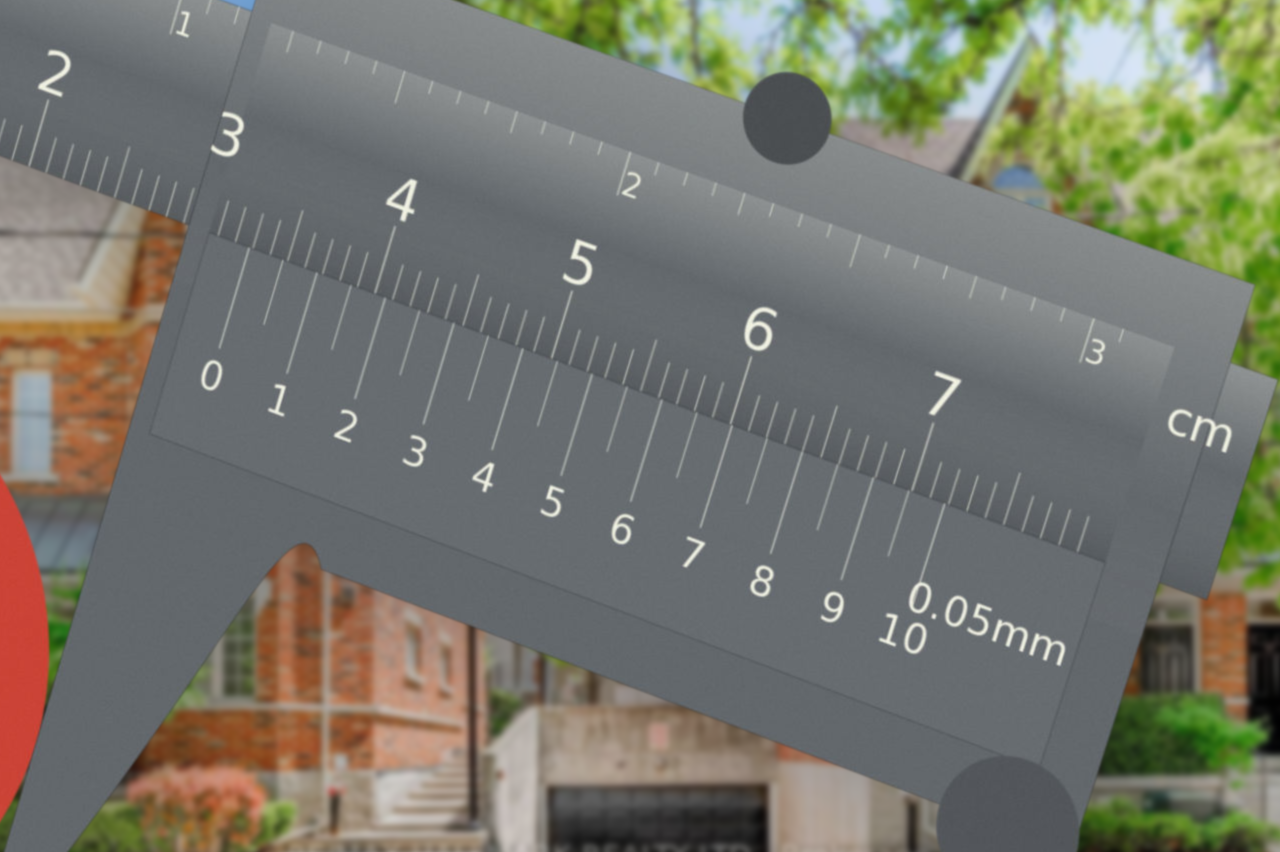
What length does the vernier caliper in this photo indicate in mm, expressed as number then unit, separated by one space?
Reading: 32.8 mm
